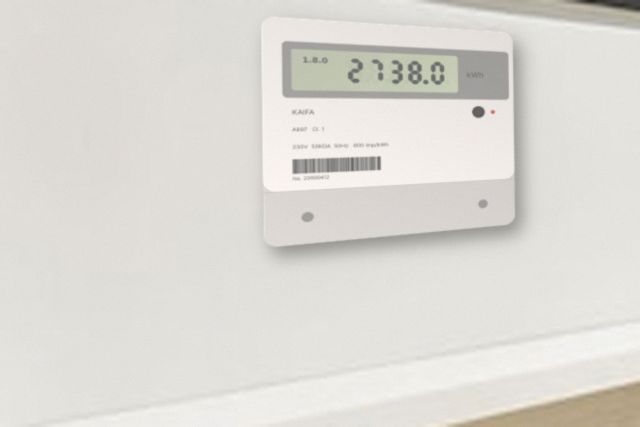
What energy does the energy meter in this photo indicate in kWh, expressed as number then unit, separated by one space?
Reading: 2738.0 kWh
